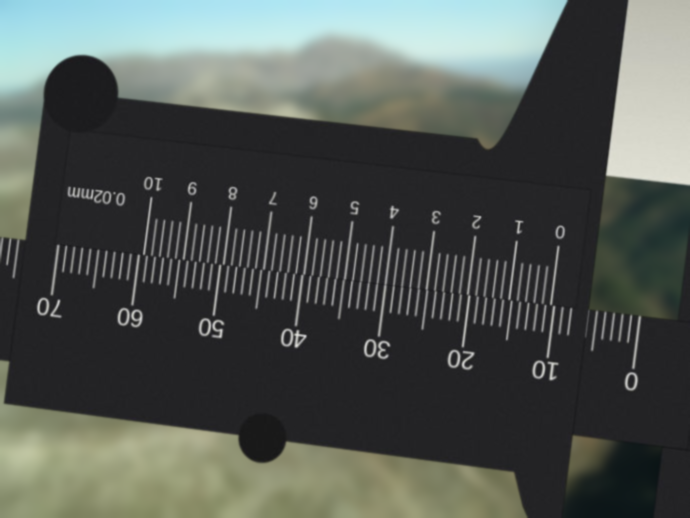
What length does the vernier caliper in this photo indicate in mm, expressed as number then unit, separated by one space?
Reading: 10.4 mm
